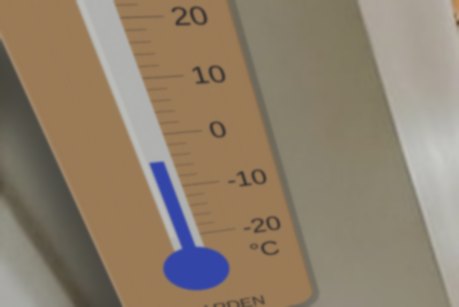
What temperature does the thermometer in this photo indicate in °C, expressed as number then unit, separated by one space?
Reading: -5 °C
